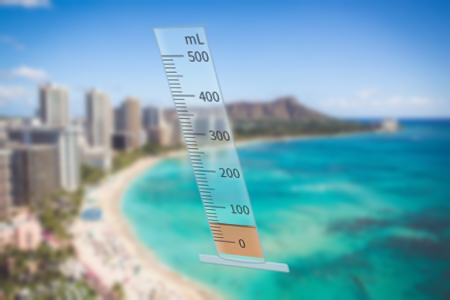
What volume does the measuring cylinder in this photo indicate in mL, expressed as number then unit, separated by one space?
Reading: 50 mL
